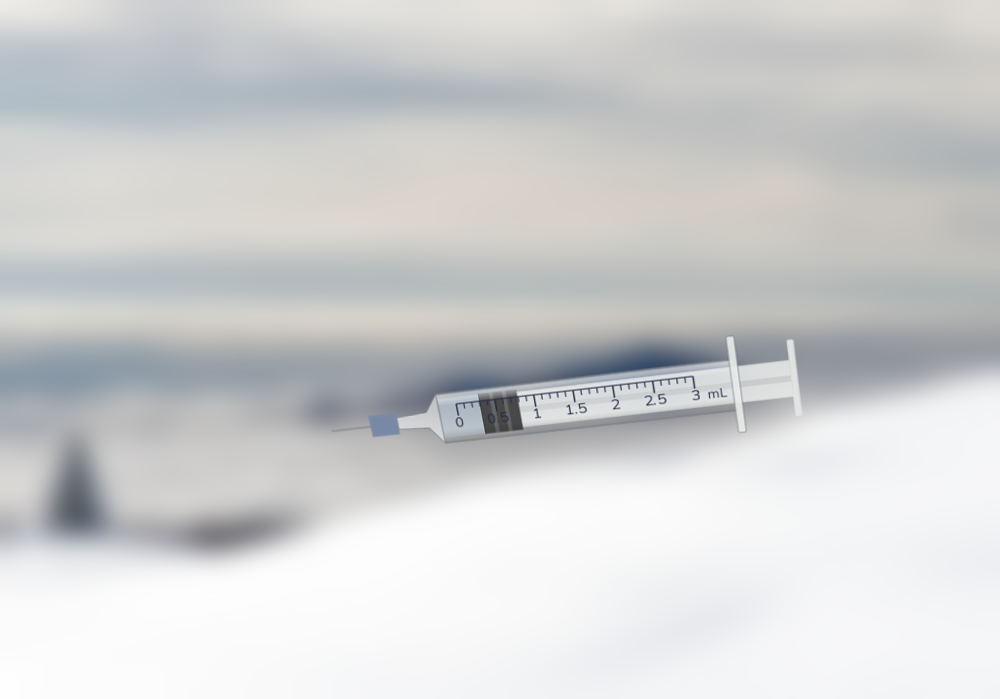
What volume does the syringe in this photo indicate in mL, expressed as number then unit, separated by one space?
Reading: 0.3 mL
